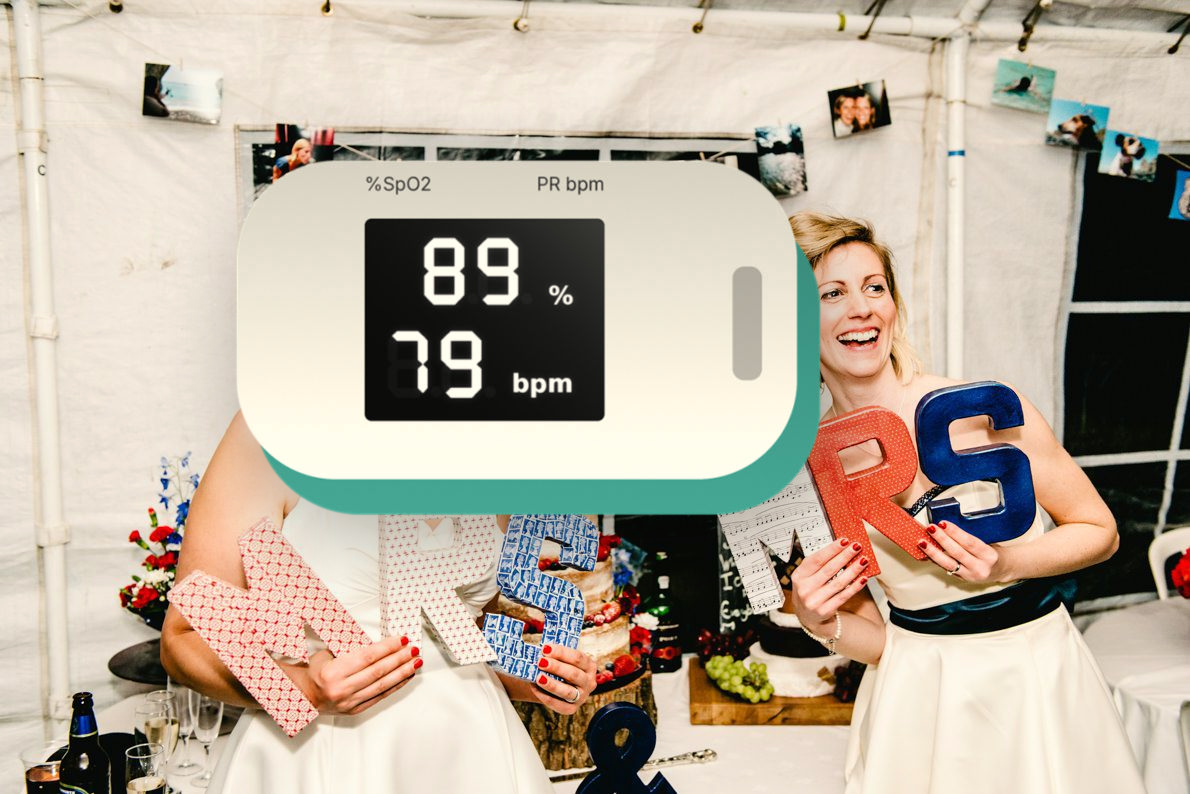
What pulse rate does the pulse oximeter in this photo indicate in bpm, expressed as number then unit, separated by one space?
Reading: 79 bpm
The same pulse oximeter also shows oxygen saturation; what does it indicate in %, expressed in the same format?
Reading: 89 %
